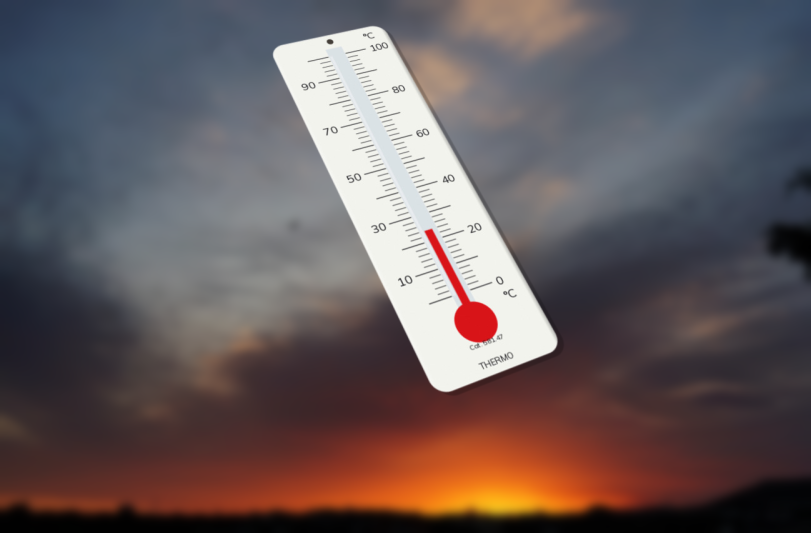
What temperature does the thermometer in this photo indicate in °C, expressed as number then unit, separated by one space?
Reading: 24 °C
